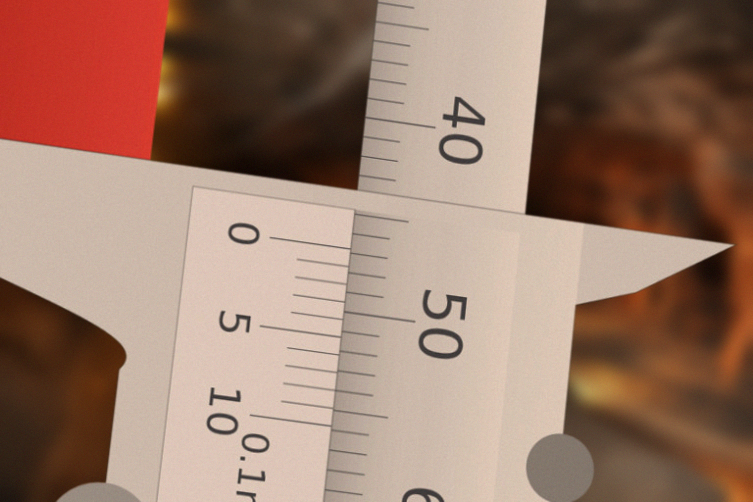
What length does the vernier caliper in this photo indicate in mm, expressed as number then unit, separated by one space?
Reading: 46.8 mm
